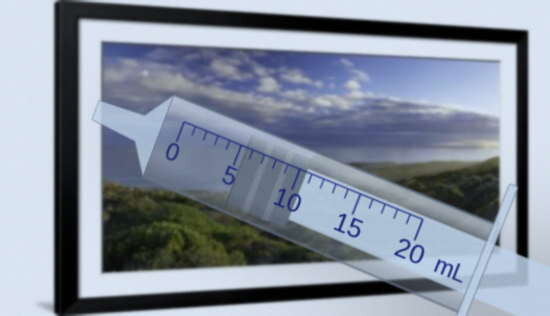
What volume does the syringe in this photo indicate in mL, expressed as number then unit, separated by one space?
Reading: 5.5 mL
